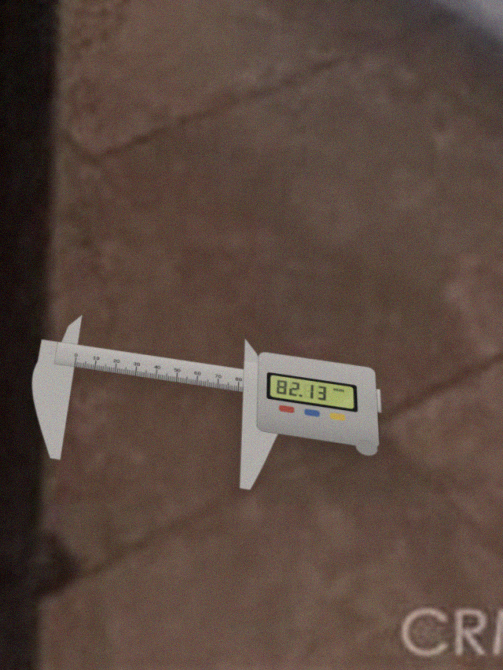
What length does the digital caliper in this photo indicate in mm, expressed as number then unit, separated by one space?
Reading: 82.13 mm
